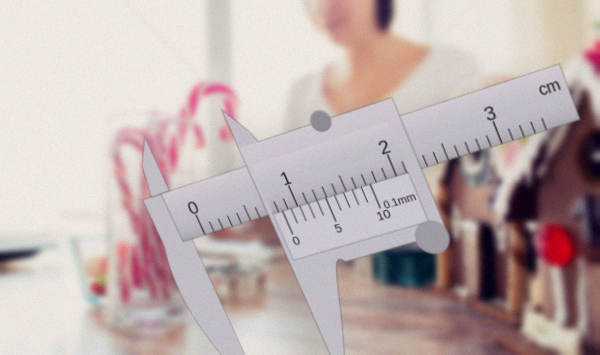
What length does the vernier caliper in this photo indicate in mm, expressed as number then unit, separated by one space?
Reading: 8.4 mm
